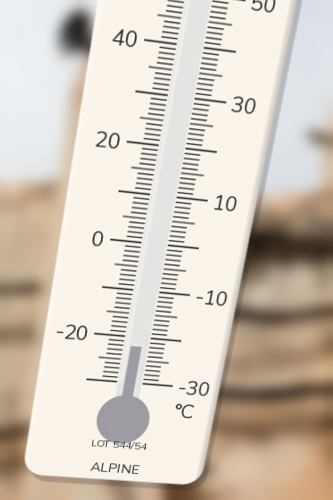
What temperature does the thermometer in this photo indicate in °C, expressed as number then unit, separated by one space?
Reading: -22 °C
